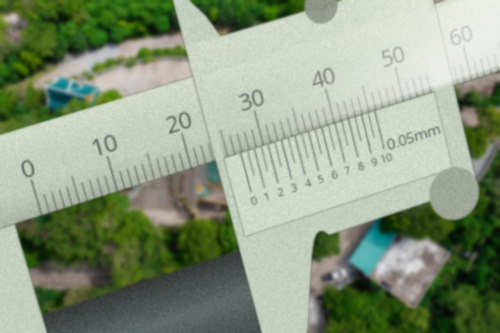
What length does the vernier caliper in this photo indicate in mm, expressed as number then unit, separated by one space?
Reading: 26.8 mm
